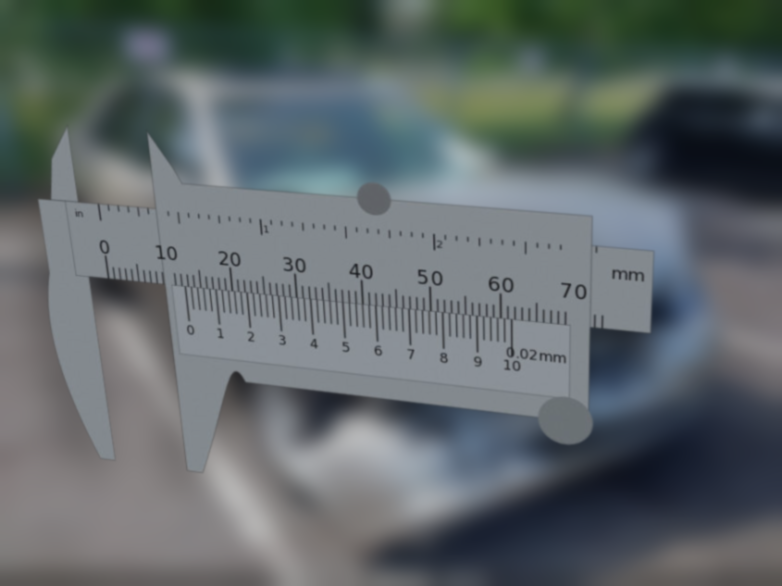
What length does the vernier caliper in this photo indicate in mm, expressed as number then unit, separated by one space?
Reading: 12.5 mm
